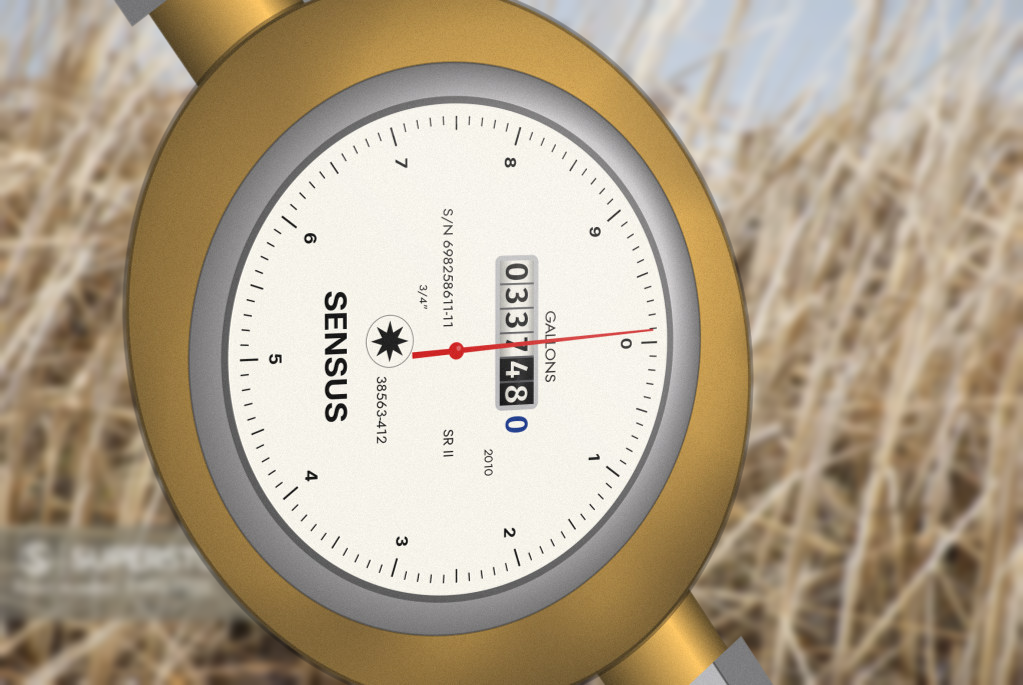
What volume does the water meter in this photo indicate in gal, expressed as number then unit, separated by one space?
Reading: 337479.9 gal
